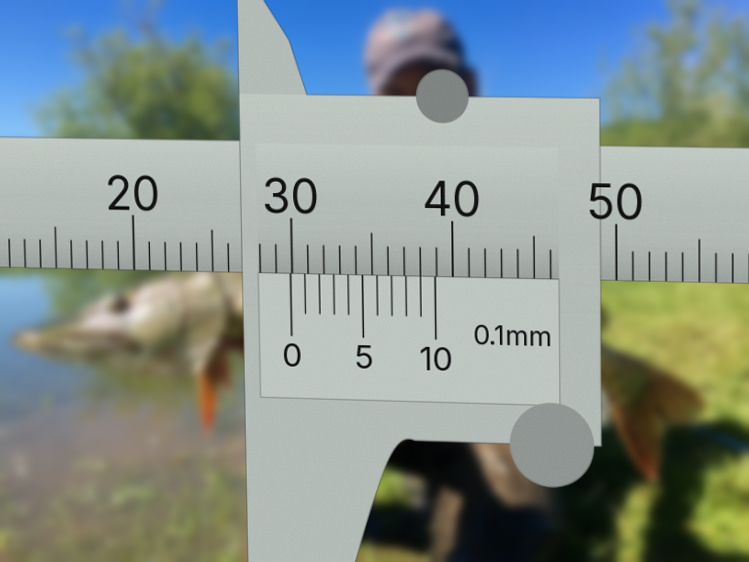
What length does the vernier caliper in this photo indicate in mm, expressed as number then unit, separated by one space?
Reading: 29.9 mm
